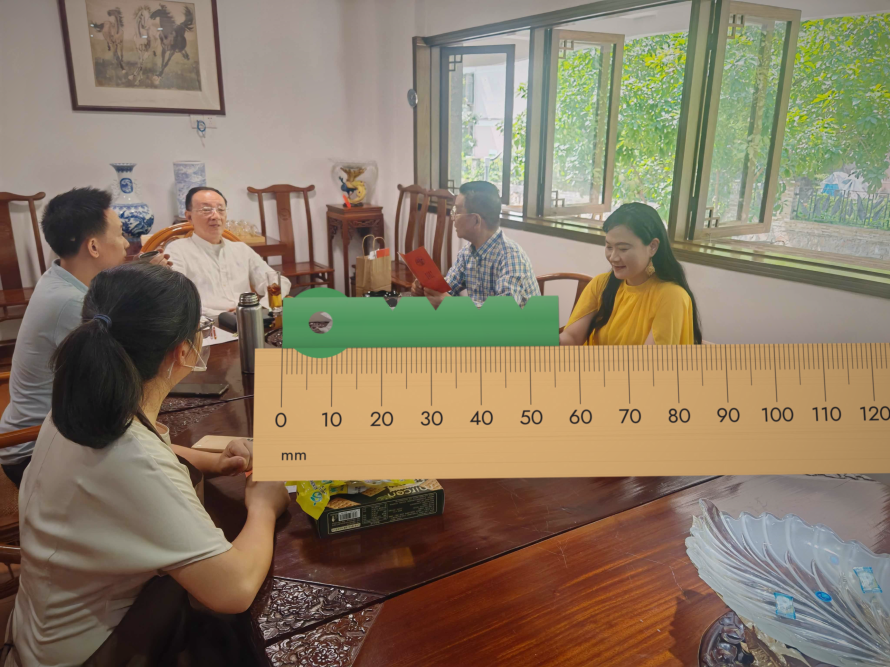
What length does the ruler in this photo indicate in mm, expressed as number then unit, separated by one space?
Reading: 56 mm
